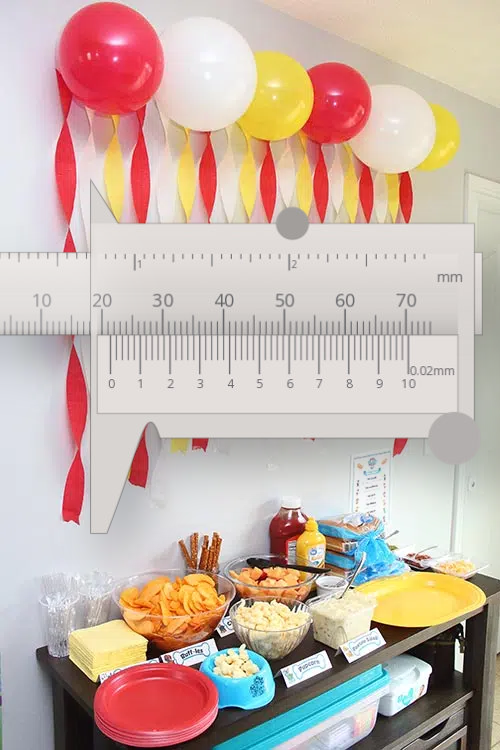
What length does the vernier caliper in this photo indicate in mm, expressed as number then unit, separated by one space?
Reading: 21.4 mm
